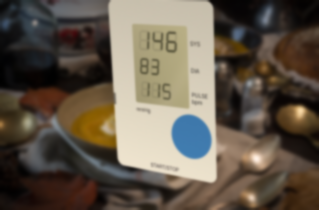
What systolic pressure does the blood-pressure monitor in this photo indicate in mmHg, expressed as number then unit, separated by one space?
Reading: 146 mmHg
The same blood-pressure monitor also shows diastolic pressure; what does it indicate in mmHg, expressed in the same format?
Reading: 83 mmHg
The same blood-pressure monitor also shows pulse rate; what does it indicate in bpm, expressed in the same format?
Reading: 115 bpm
